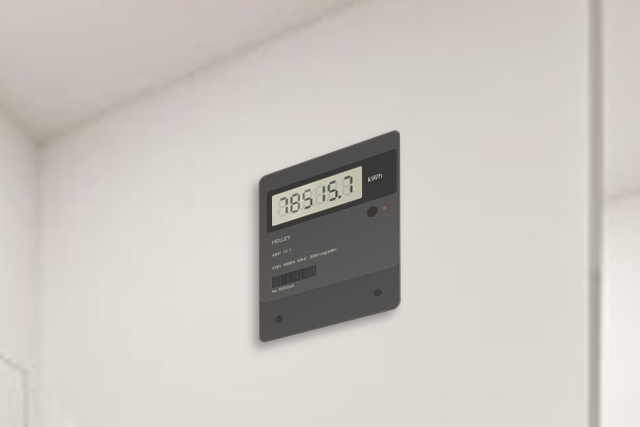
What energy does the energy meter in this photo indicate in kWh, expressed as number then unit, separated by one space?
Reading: 78515.7 kWh
